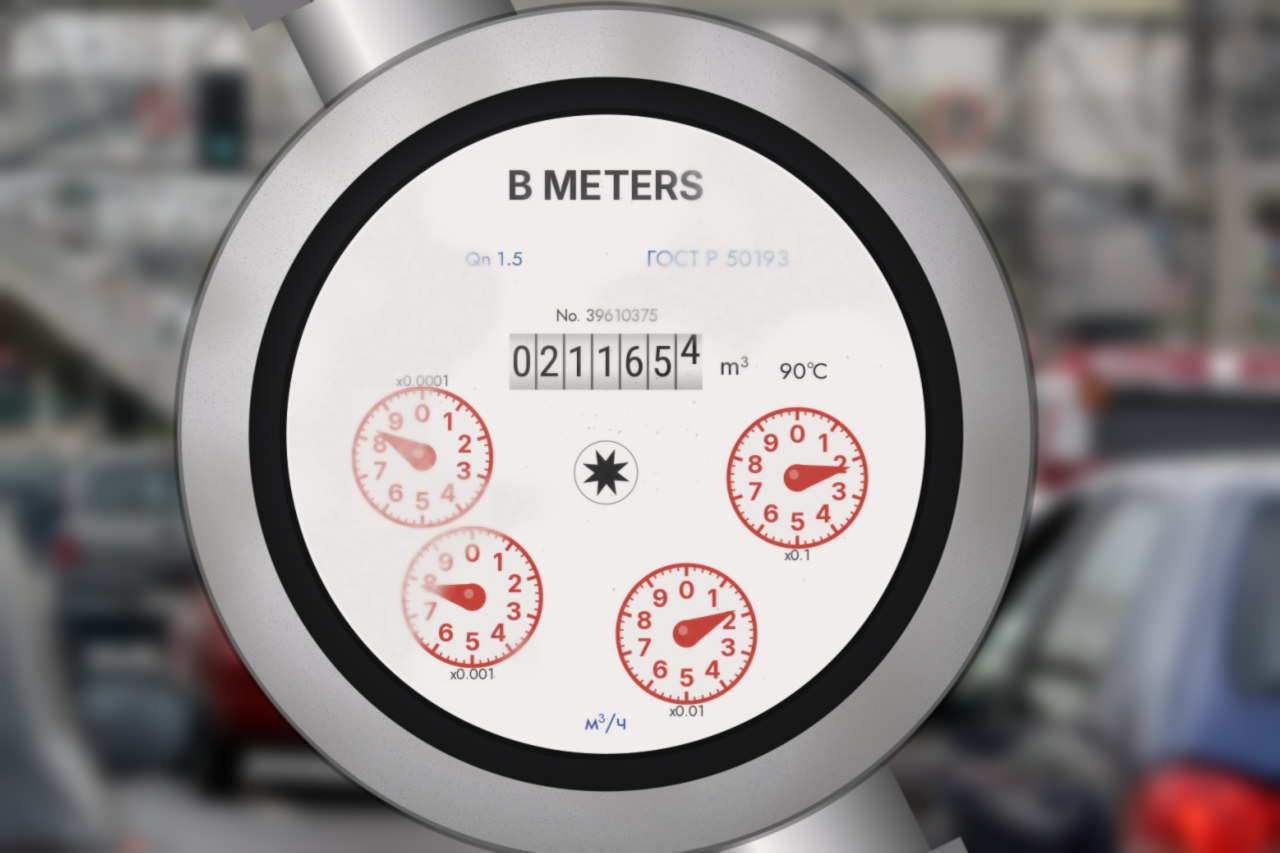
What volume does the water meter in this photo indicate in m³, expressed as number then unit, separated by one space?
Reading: 211654.2178 m³
